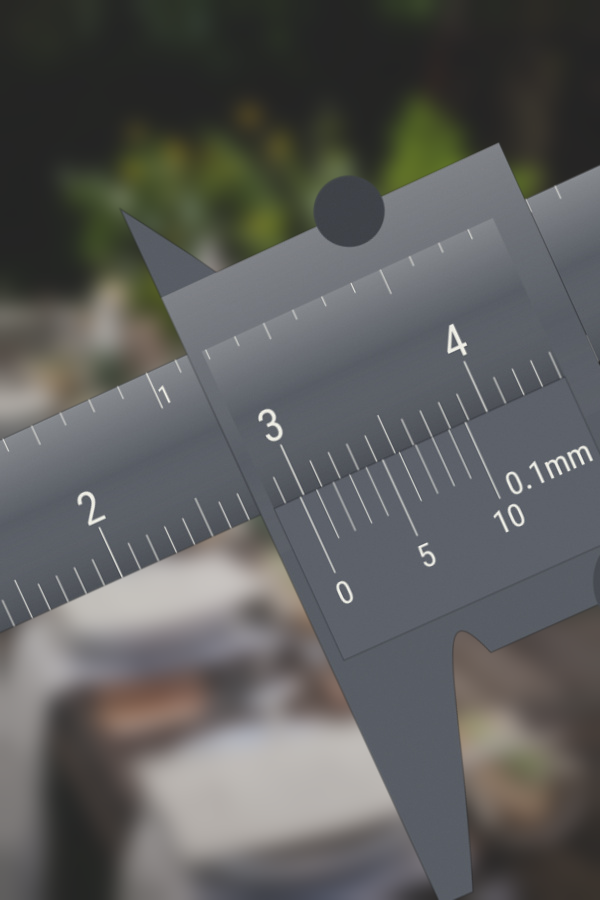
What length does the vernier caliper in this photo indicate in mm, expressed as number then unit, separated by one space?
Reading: 29.8 mm
